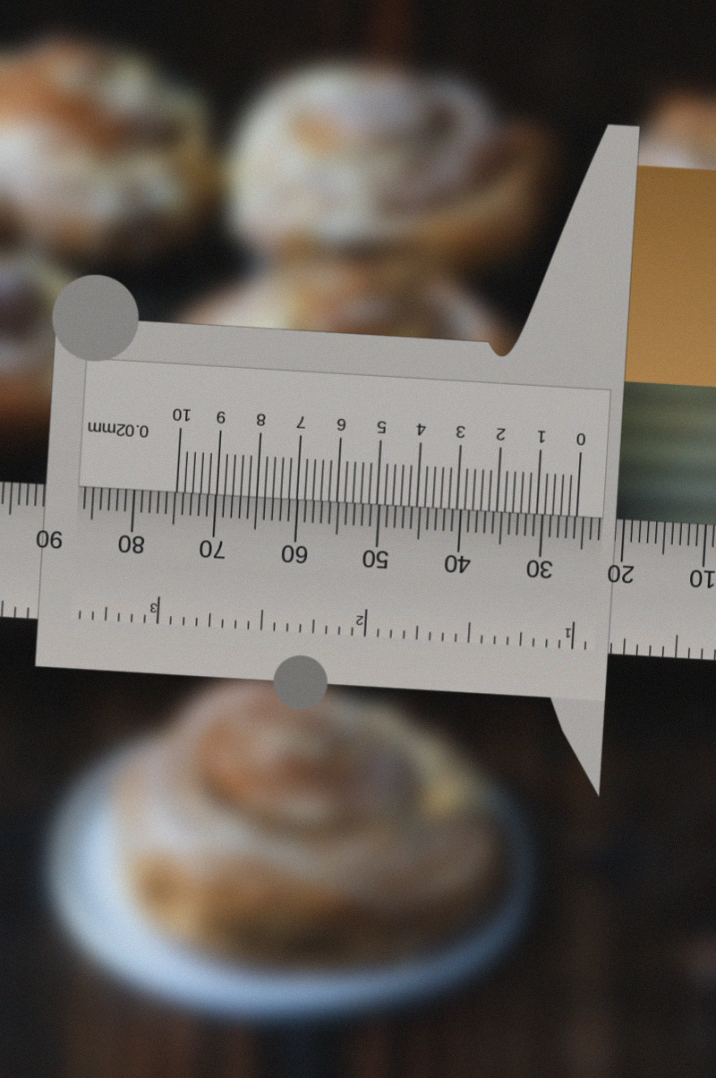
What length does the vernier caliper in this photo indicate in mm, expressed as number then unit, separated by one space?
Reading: 25.8 mm
